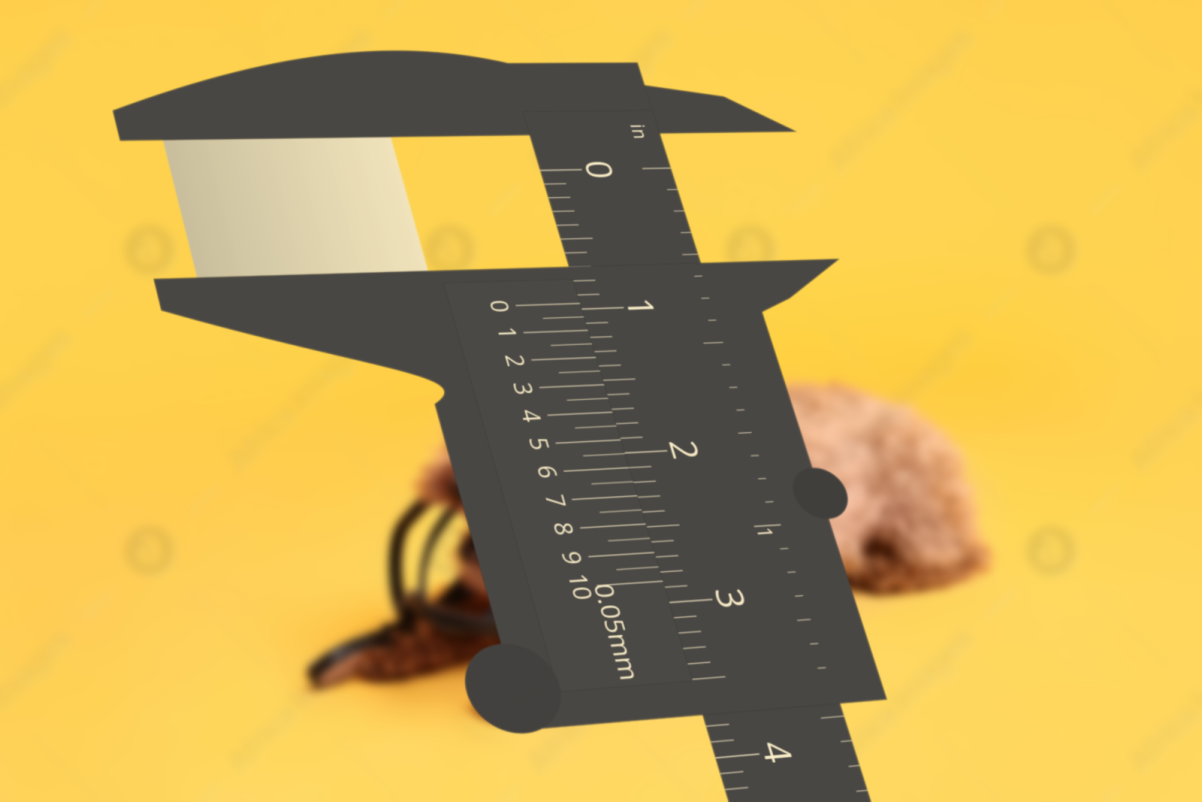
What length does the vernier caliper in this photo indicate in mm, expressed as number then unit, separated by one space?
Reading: 9.6 mm
